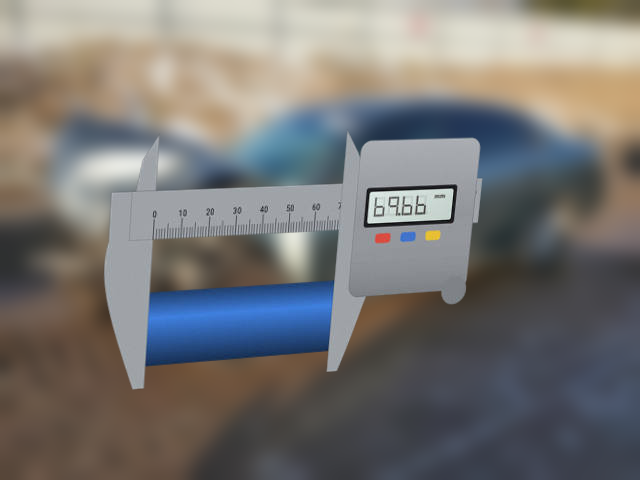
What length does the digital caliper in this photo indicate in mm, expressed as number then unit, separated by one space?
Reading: 69.66 mm
